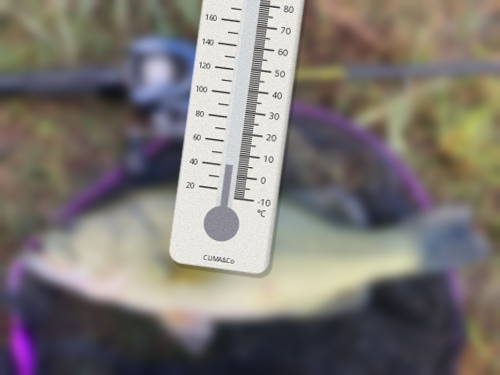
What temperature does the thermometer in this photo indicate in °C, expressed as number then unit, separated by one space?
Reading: 5 °C
